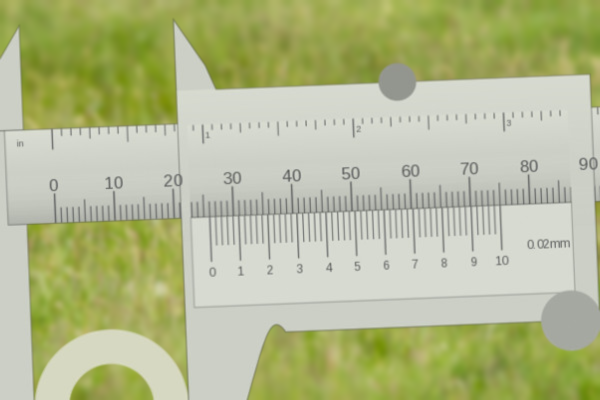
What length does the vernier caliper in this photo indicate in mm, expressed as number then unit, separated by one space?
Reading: 26.0 mm
